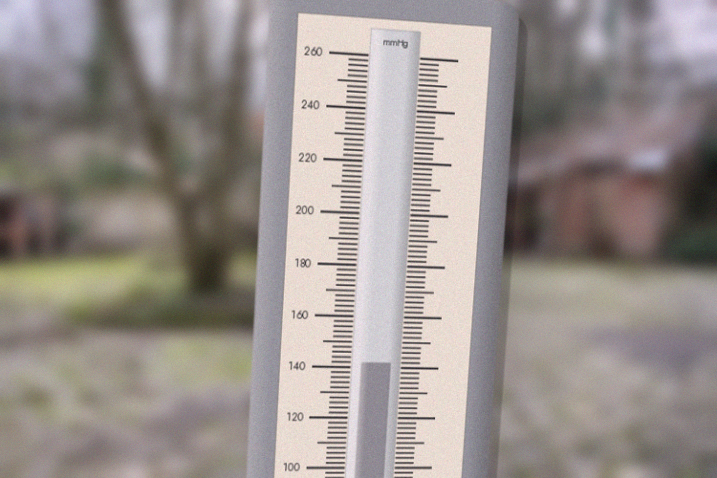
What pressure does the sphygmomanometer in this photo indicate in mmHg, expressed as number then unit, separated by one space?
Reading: 142 mmHg
